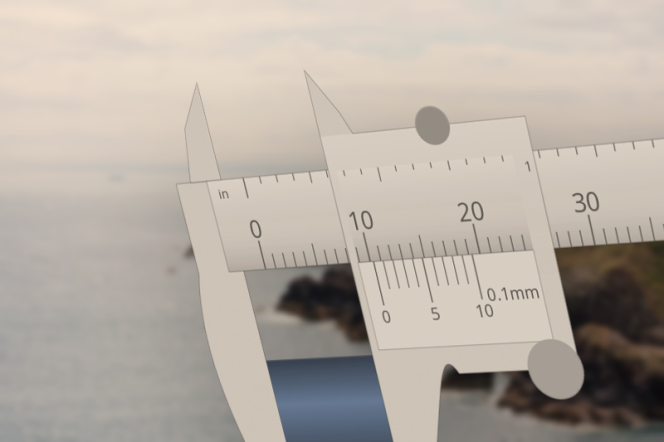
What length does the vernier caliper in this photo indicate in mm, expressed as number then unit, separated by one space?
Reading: 10.3 mm
